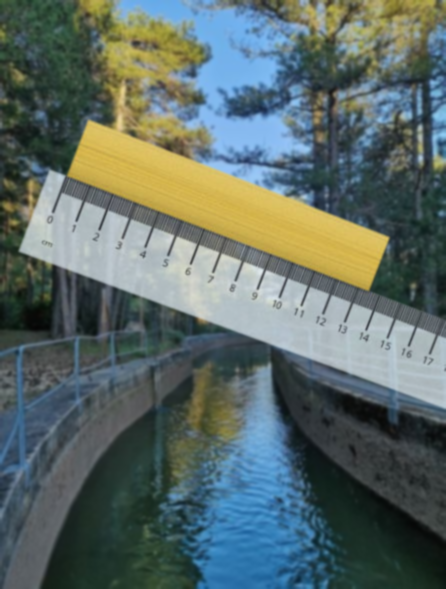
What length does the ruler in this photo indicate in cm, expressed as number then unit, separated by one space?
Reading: 13.5 cm
